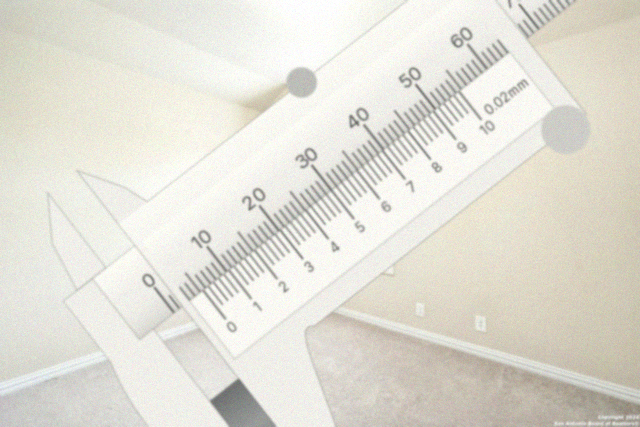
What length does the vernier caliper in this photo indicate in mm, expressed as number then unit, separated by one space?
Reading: 5.5 mm
